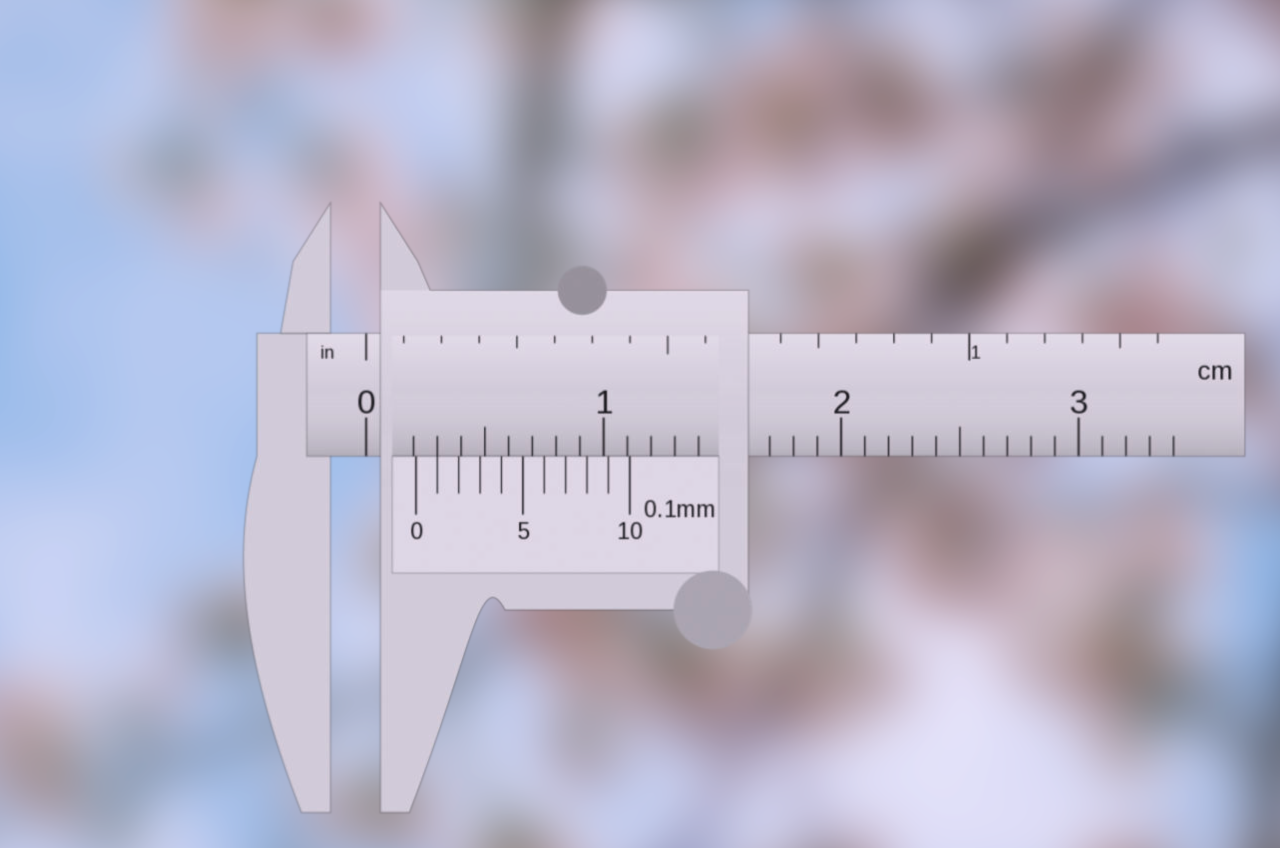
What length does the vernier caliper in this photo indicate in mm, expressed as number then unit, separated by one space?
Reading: 2.1 mm
